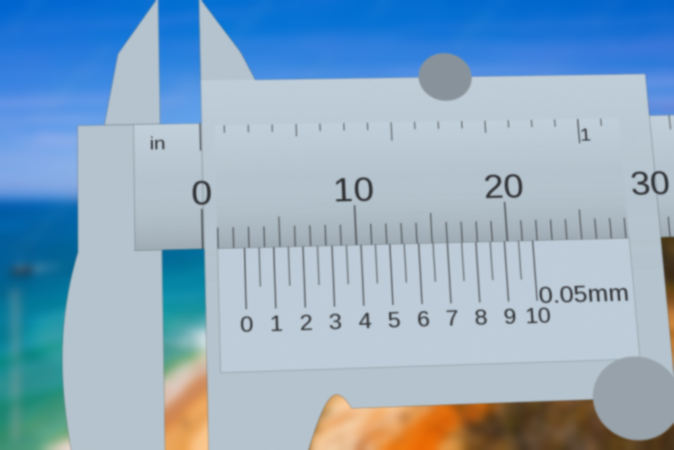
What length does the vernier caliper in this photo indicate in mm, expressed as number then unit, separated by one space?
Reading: 2.7 mm
